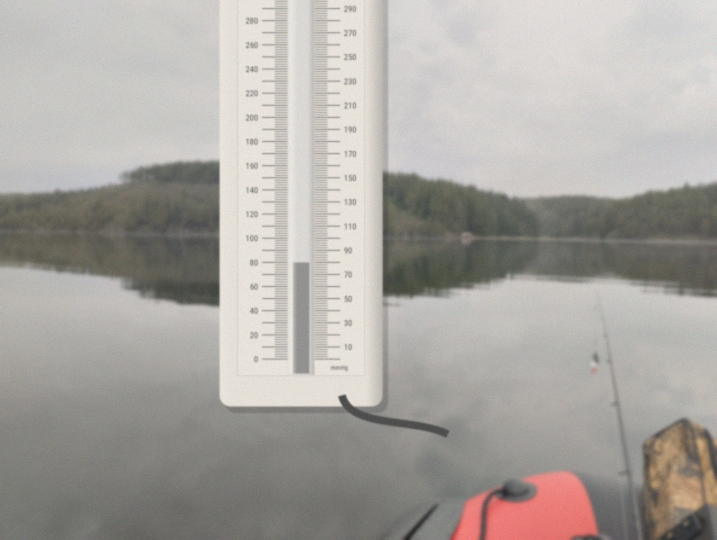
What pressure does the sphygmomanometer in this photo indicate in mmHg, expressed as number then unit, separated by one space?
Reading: 80 mmHg
